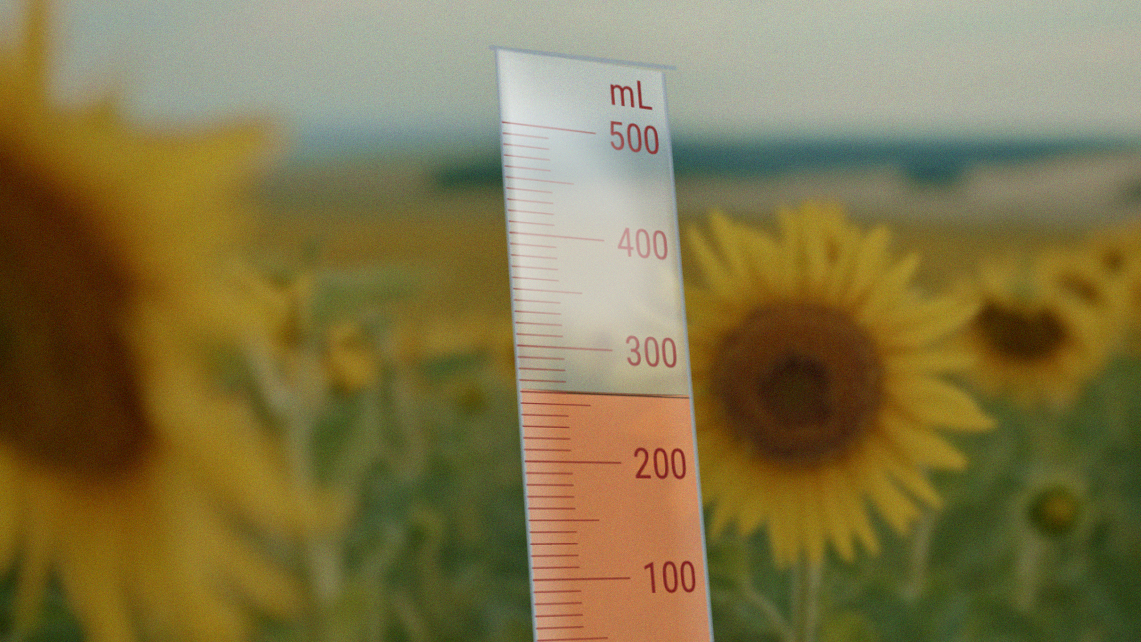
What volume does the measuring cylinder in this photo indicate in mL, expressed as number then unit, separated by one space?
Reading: 260 mL
